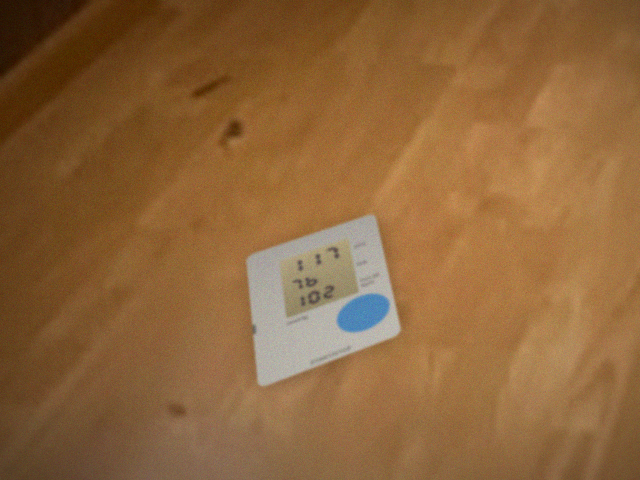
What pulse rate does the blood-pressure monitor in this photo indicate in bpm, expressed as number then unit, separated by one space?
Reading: 102 bpm
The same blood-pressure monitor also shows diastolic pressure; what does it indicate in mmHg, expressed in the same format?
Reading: 76 mmHg
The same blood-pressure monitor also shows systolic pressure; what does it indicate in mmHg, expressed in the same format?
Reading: 117 mmHg
